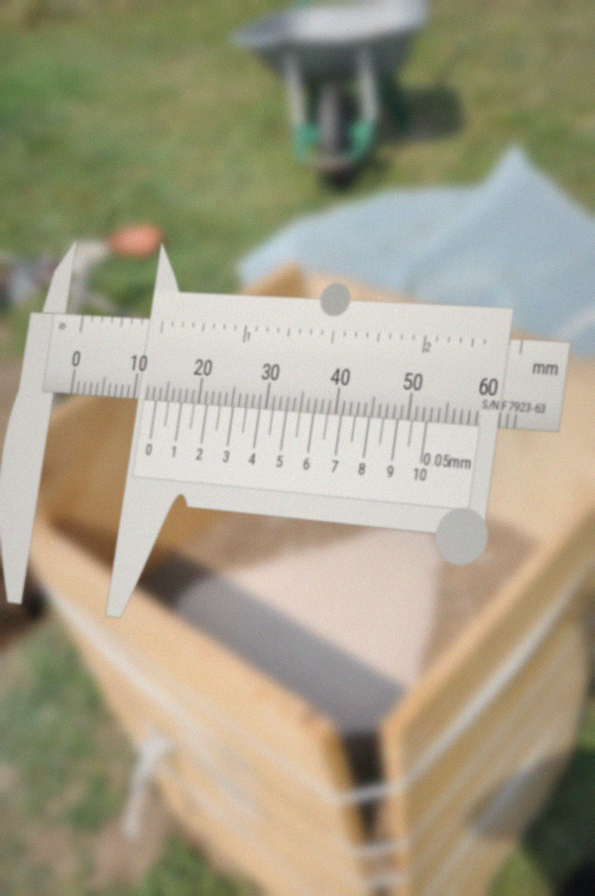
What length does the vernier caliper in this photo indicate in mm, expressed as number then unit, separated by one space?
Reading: 13.5 mm
